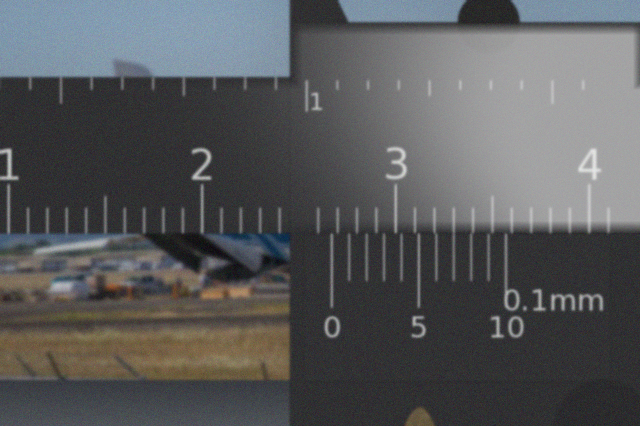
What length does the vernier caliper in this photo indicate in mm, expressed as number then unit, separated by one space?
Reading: 26.7 mm
